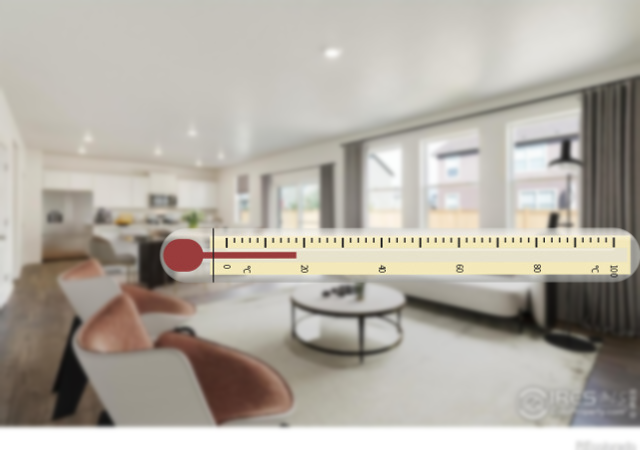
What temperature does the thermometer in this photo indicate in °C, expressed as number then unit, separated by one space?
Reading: 18 °C
